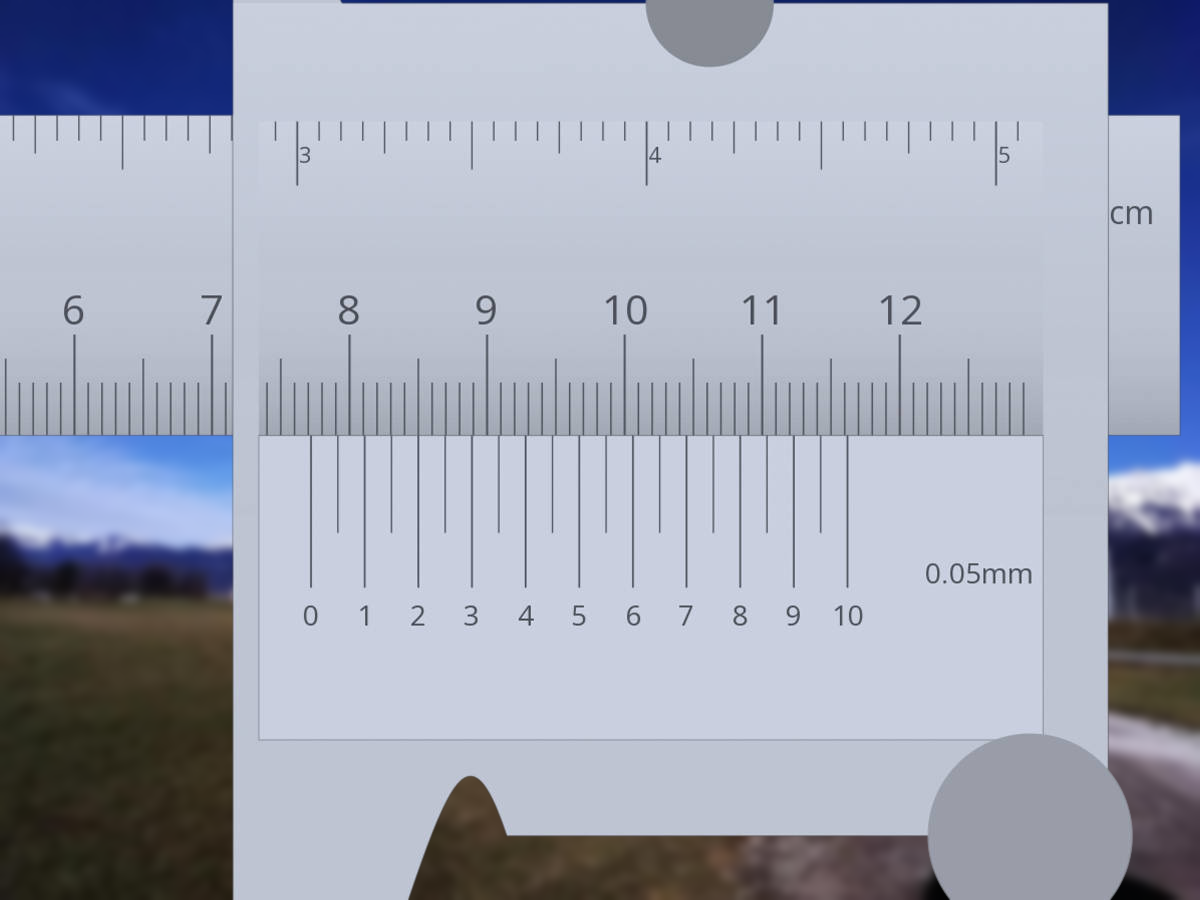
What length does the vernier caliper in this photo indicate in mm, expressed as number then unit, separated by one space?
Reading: 77.2 mm
